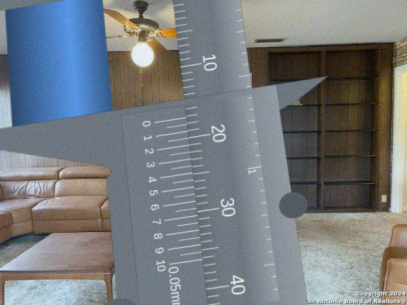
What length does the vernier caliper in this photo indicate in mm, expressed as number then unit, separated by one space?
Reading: 17.2 mm
